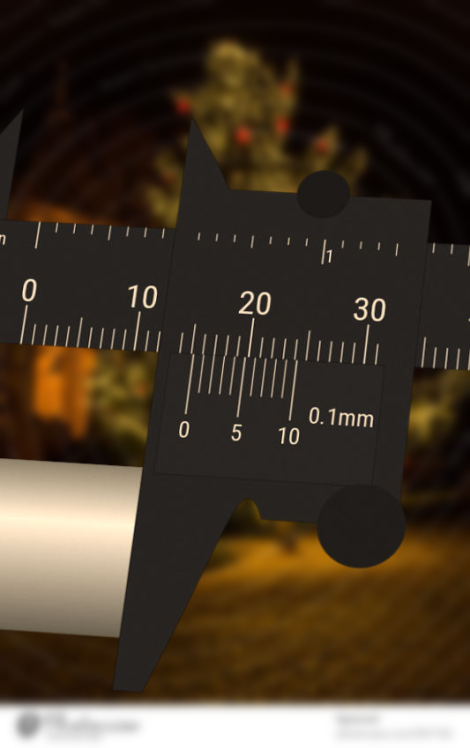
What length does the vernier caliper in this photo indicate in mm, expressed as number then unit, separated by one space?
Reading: 15.2 mm
